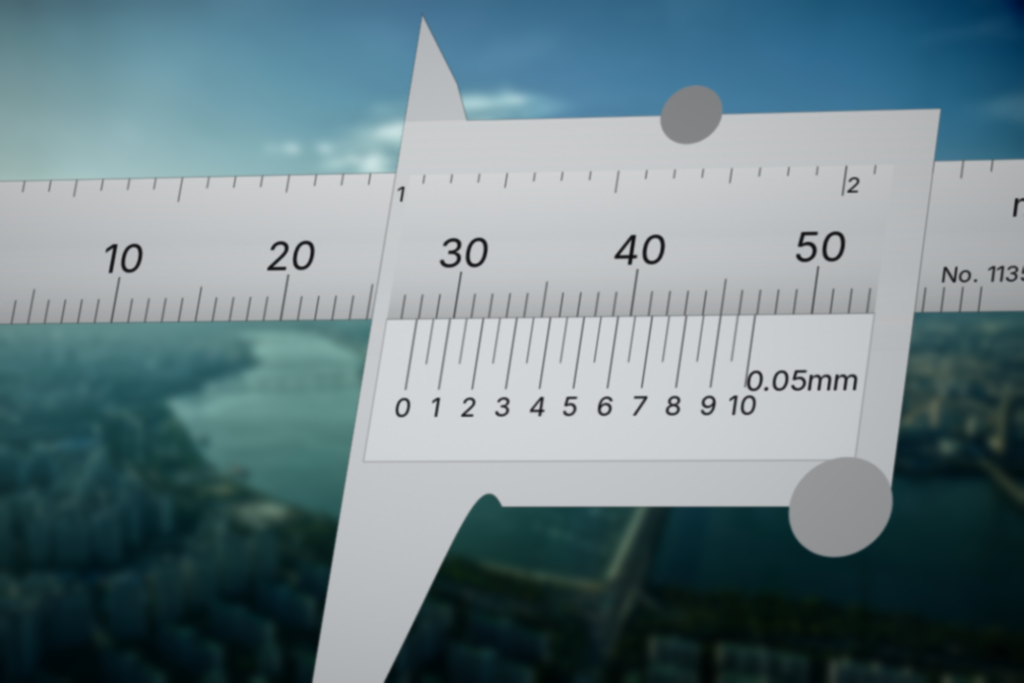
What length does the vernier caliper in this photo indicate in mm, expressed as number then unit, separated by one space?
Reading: 27.9 mm
